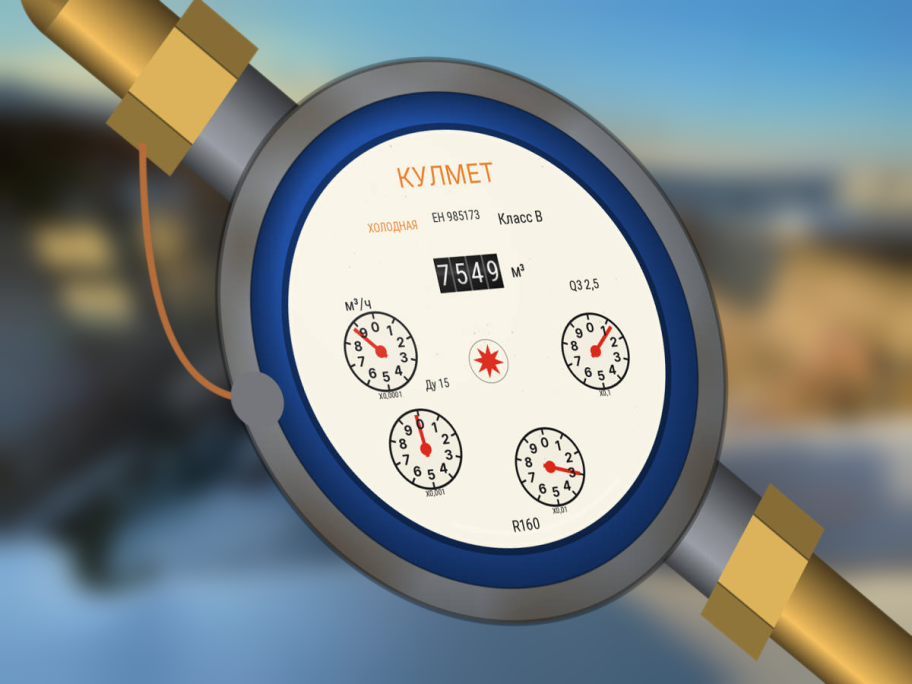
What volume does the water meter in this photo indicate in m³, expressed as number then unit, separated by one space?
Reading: 7549.1298 m³
